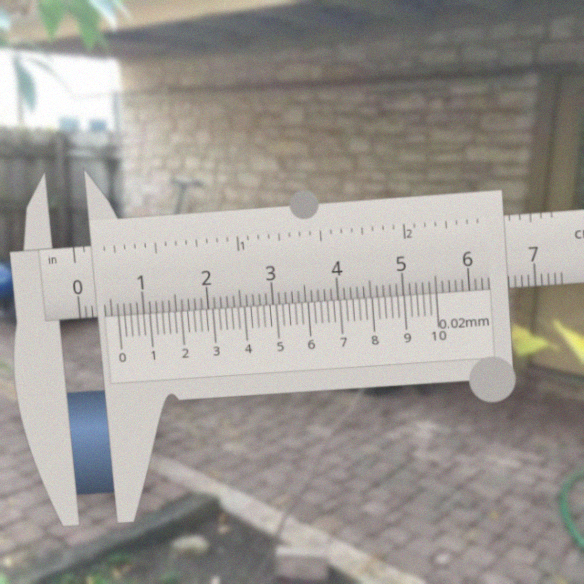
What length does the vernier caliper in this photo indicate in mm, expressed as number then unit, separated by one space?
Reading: 6.0 mm
